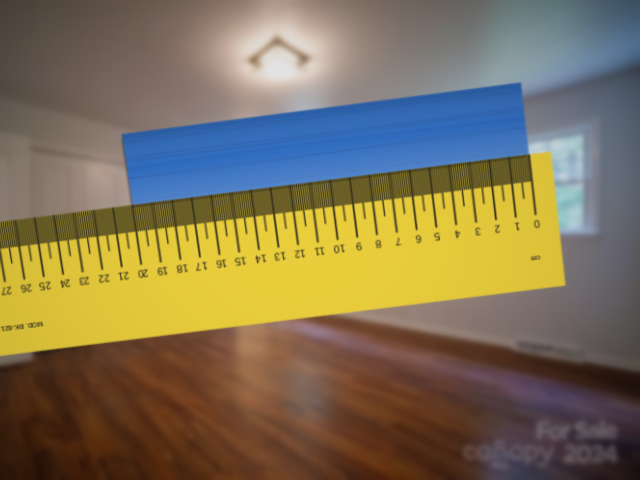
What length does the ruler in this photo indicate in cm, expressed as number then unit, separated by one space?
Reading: 20 cm
